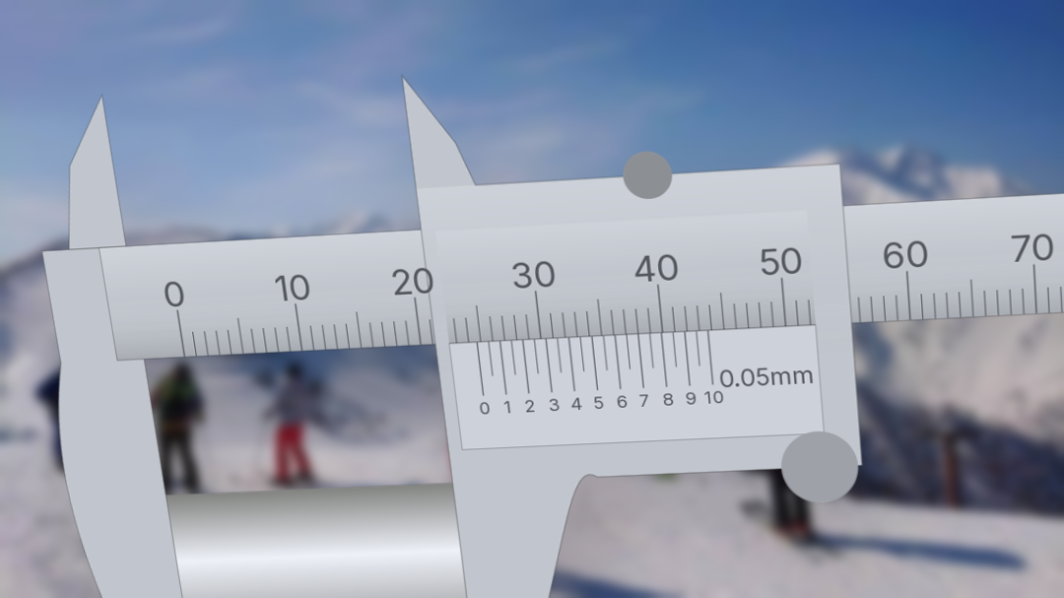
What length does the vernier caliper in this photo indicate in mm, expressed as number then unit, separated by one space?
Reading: 24.7 mm
